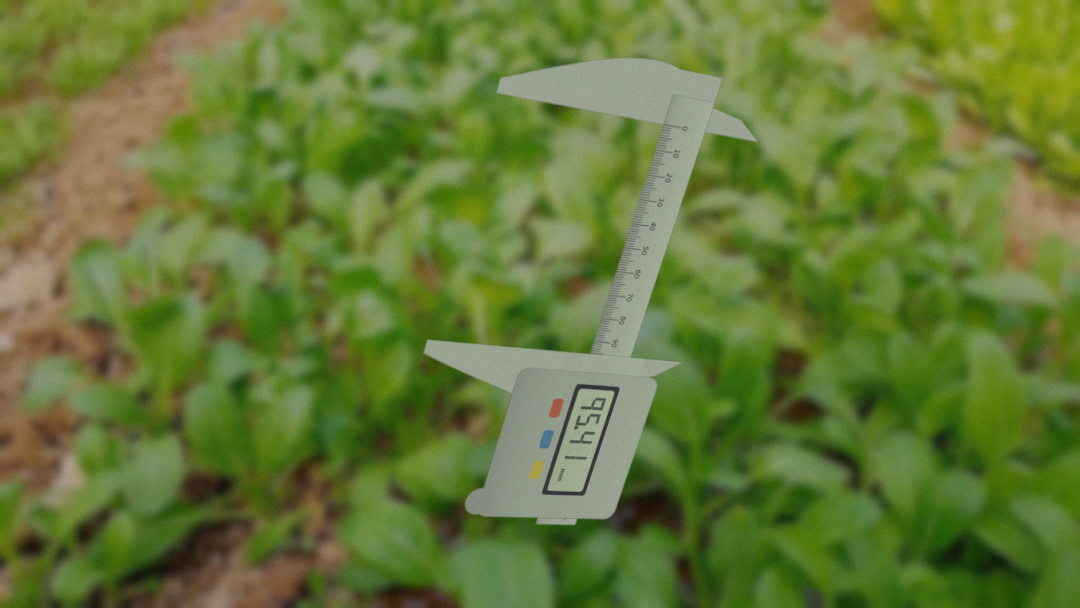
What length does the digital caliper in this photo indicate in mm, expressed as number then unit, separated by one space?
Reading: 95.41 mm
